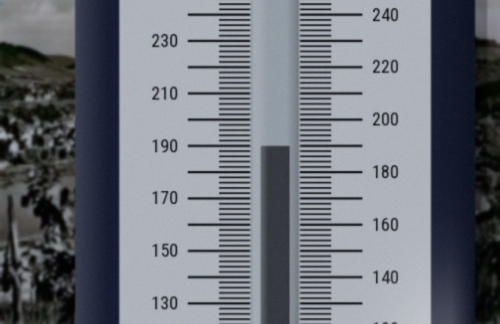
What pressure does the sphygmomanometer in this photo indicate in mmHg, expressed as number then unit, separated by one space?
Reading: 190 mmHg
